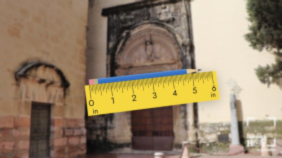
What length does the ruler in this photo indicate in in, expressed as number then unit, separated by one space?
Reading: 5.5 in
